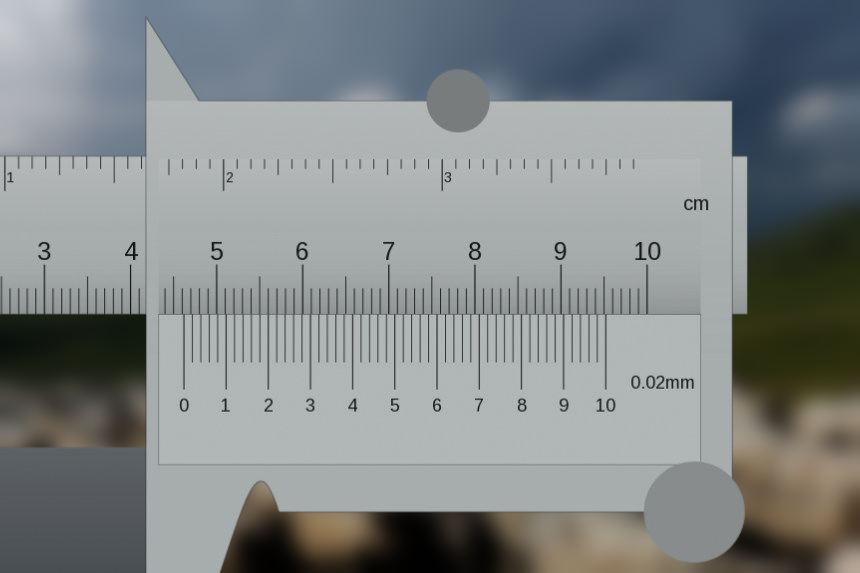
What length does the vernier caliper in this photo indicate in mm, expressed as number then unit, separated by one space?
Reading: 46.2 mm
